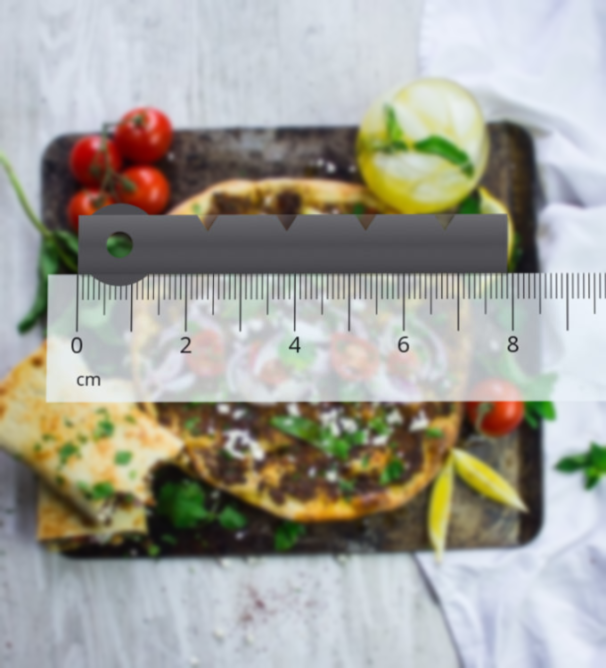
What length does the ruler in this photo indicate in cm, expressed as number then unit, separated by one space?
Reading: 7.9 cm
